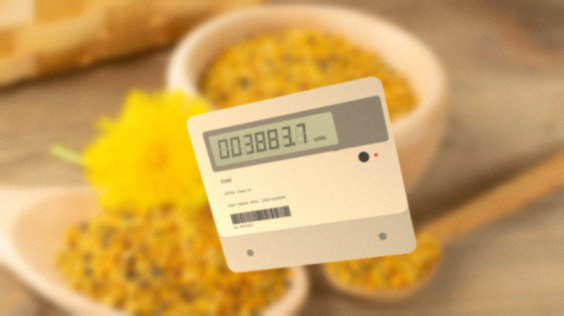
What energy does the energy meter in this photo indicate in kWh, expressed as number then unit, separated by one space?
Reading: 3883.7 kWh
